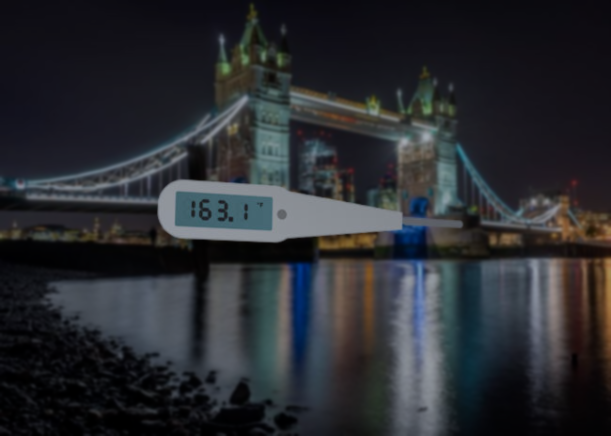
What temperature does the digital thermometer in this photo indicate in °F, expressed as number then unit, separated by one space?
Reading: 163.1 °F
